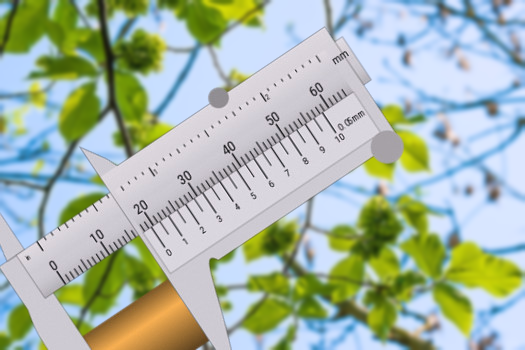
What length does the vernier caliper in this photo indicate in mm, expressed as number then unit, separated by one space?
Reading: 19.5 mm
